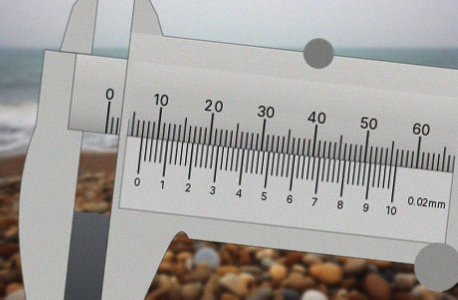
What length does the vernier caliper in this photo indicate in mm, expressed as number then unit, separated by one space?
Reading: 7.0 mm
